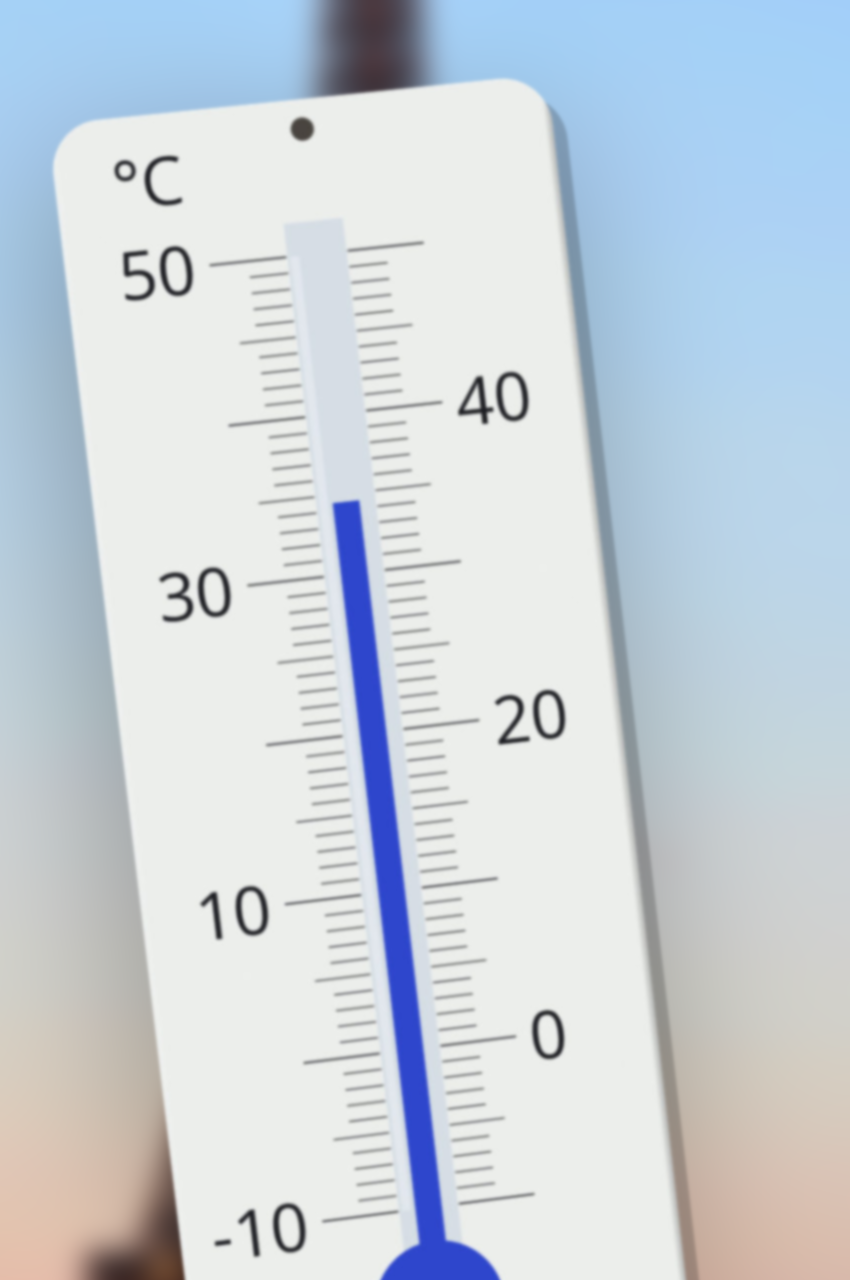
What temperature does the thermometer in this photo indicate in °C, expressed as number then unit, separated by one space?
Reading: 34.5 °C
